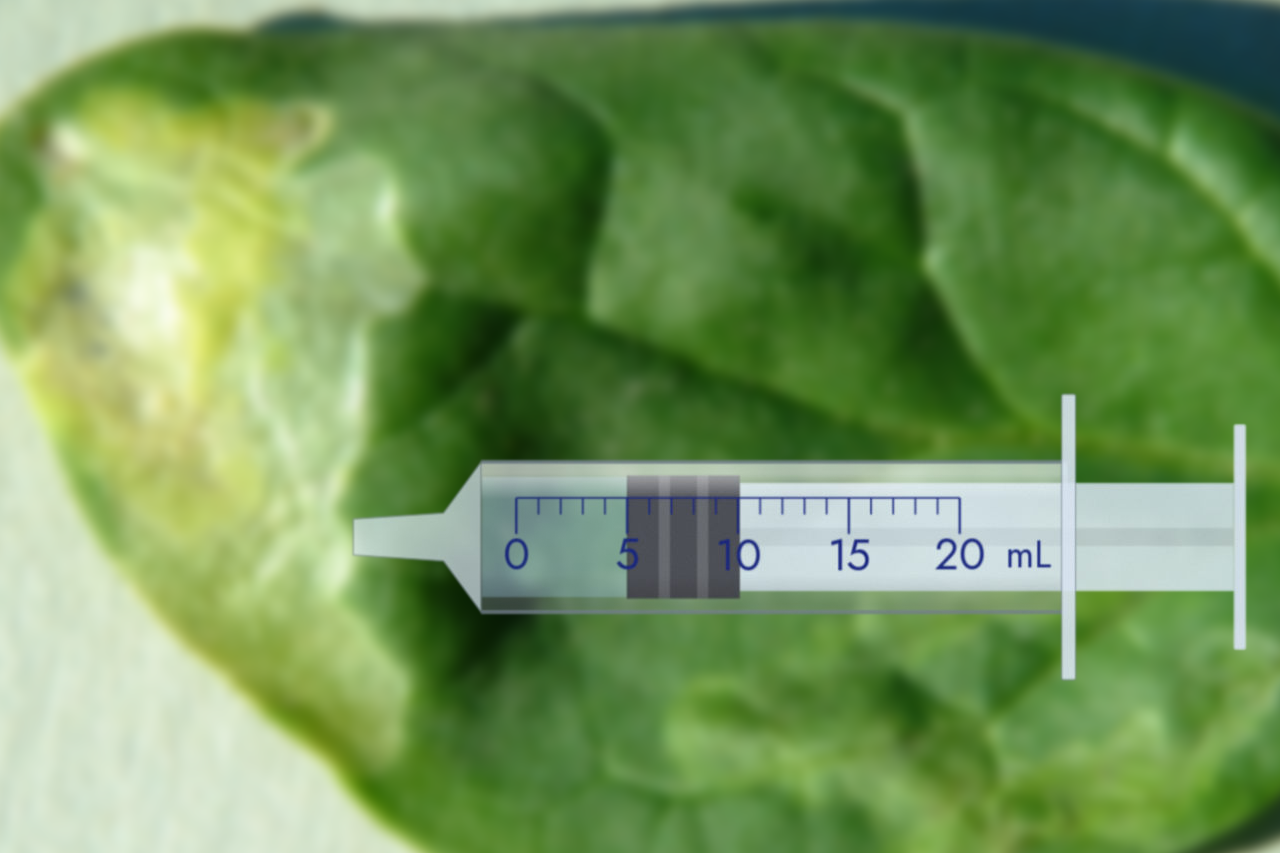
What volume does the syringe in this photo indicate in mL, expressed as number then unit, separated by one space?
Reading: 5 mL
